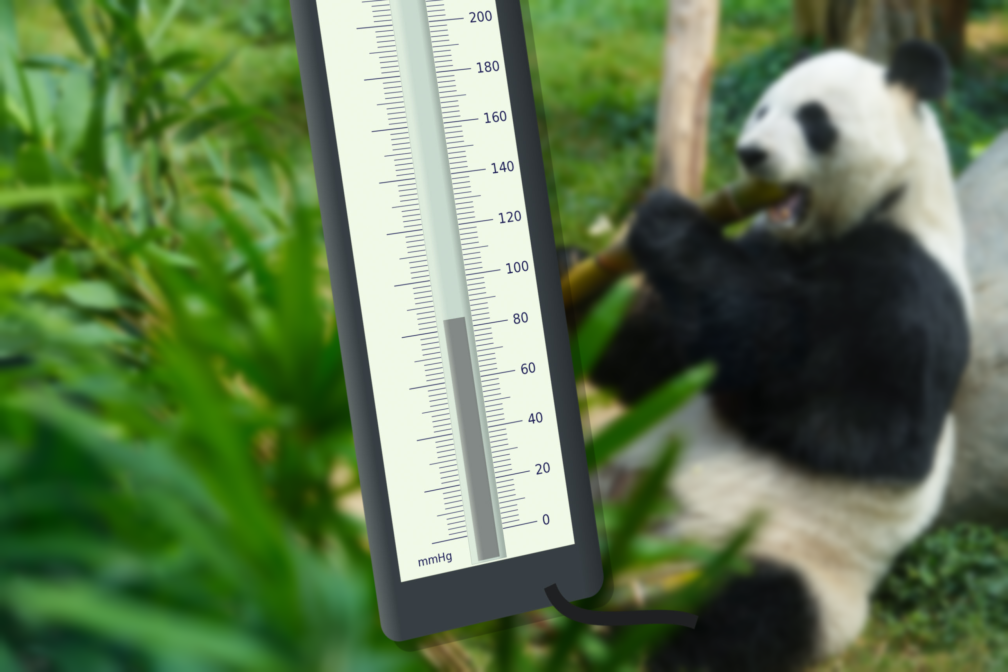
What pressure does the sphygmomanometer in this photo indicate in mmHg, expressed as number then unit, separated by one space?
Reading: 84 mmHg
